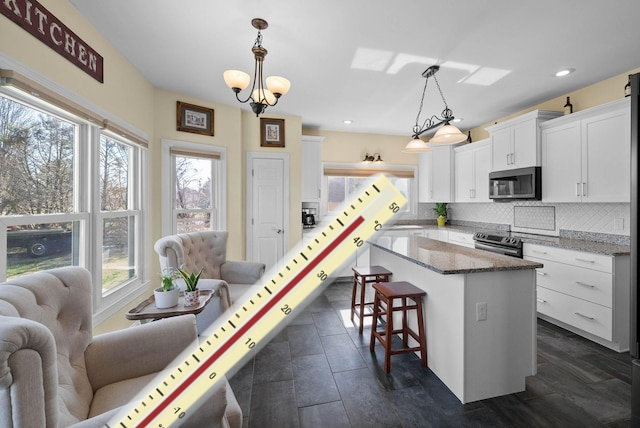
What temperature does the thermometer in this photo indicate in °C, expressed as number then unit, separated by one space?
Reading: 44 °C
